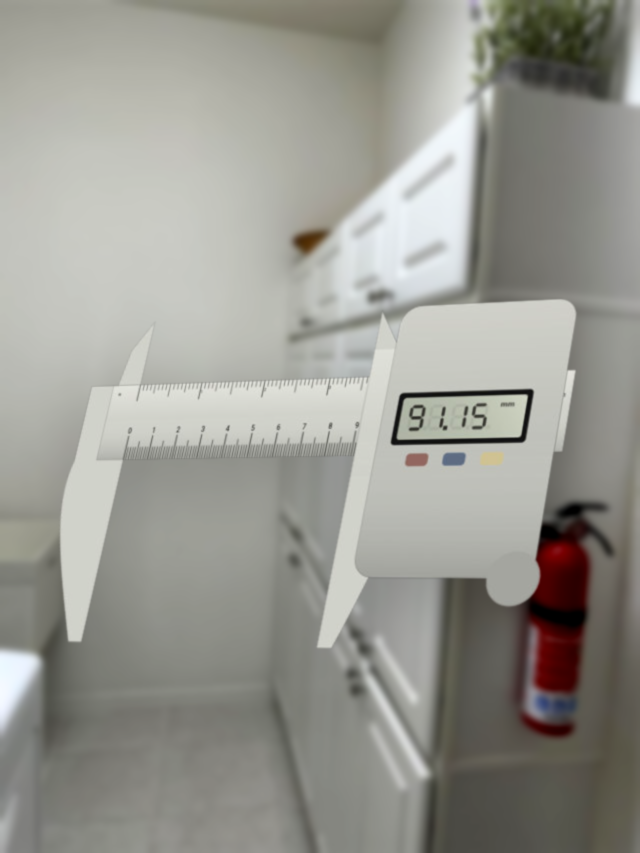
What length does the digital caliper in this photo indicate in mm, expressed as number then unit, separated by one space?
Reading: 91.15 mm
